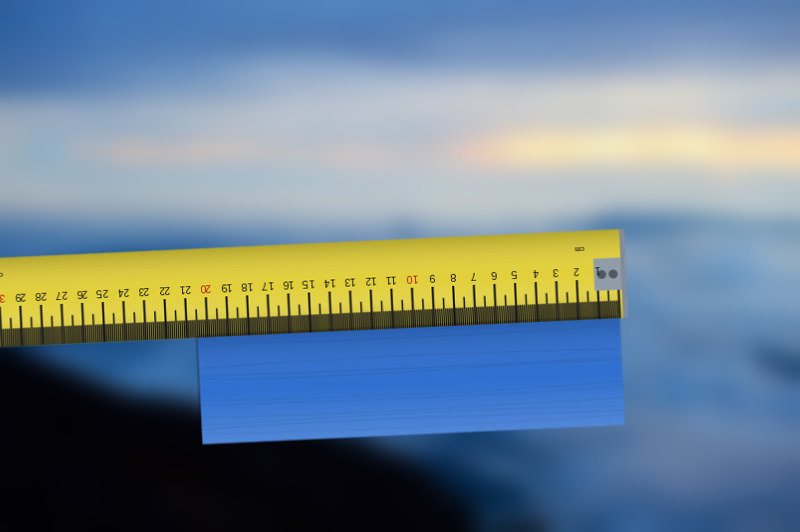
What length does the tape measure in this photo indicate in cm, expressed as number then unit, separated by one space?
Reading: 20.5 cm
